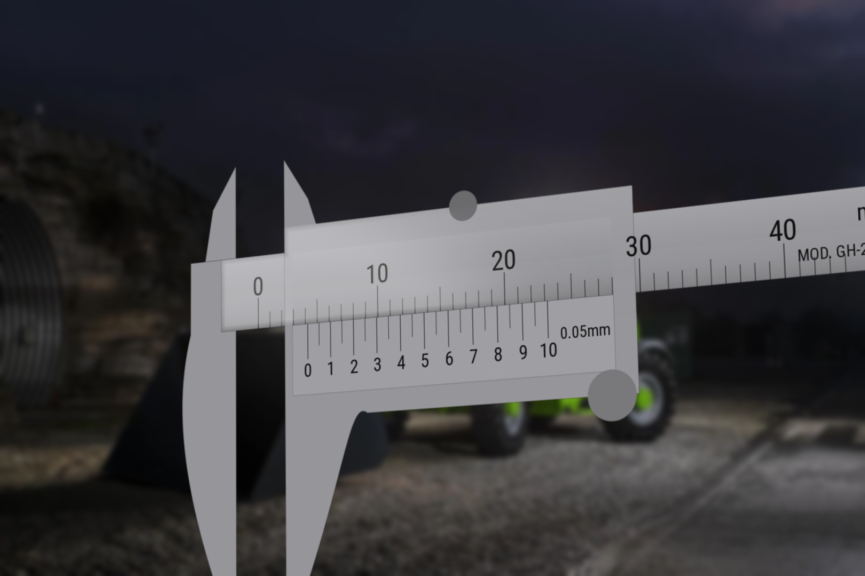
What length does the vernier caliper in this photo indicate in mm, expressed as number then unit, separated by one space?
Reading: 4.2 mm
